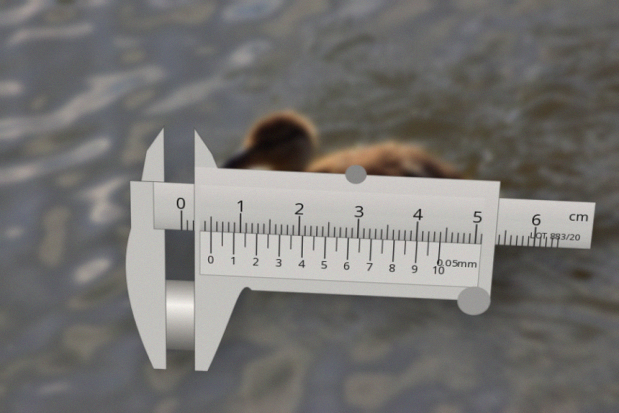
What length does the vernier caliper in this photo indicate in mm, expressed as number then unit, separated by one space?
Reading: 5.0 mm
